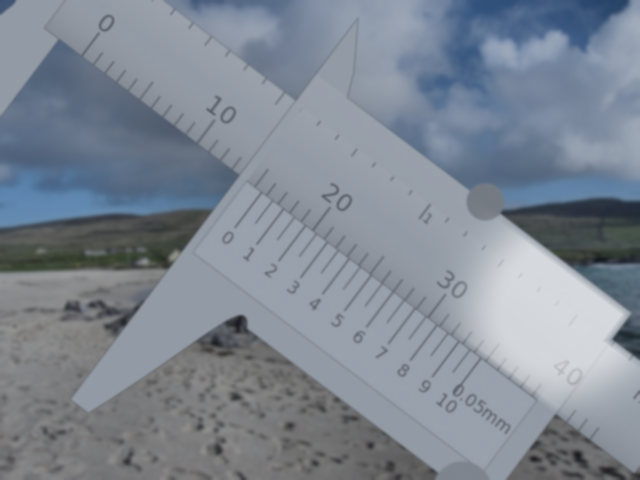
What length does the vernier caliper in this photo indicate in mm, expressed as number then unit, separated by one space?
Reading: 15.6 mm
